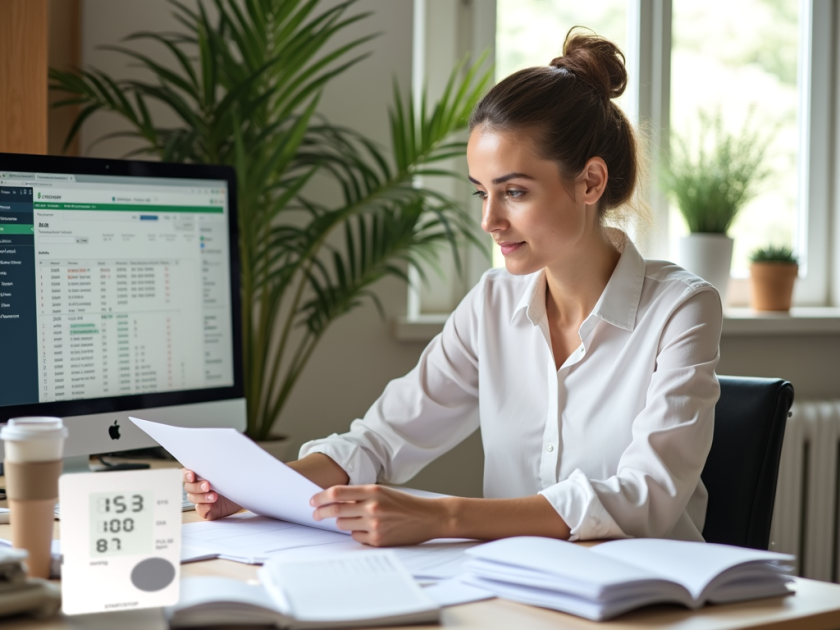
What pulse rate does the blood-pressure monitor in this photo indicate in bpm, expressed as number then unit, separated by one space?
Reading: 87 bpm
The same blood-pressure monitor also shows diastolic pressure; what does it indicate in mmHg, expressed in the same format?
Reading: 100 mmHg
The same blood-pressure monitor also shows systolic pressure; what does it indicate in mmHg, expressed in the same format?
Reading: 153 mmHg
